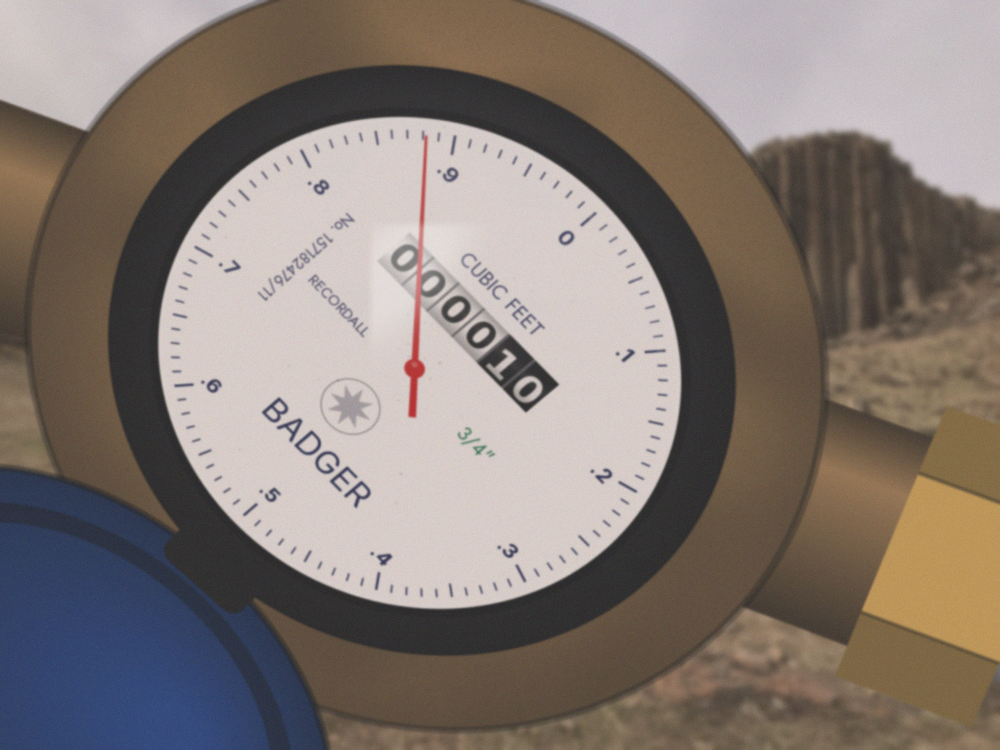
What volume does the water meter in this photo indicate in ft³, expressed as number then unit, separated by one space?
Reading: 9.88 ft³
